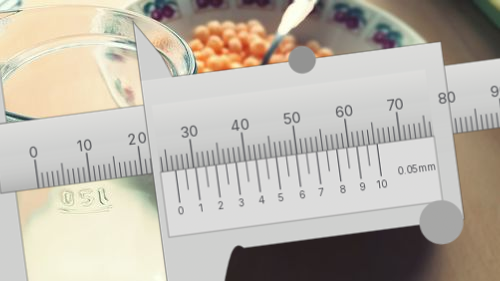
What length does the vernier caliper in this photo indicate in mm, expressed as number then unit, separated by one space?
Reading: 26.5 mm
